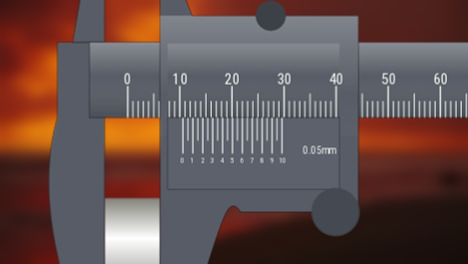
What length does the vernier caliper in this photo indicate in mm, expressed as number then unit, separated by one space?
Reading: 10.6 mm
